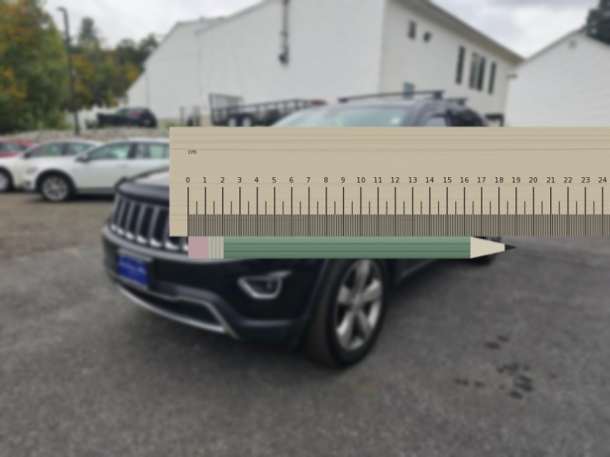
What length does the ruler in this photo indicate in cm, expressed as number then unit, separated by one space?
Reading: 19 cm
